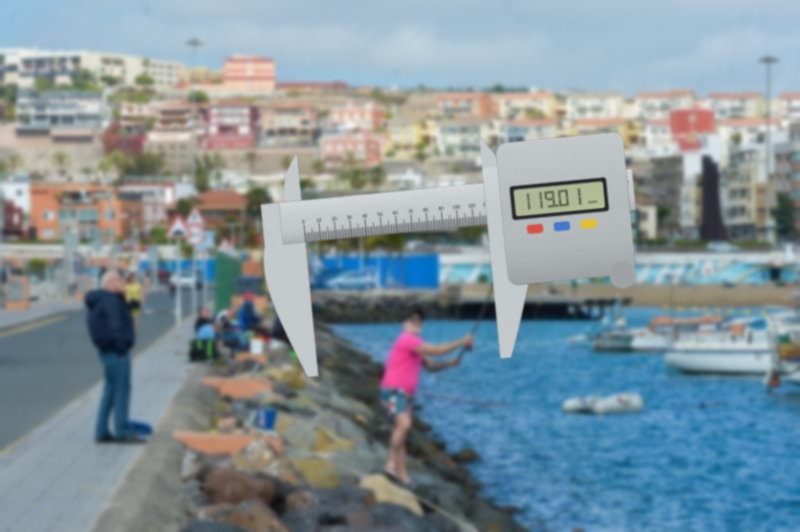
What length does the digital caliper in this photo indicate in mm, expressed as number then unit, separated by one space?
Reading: 119.01 mm
